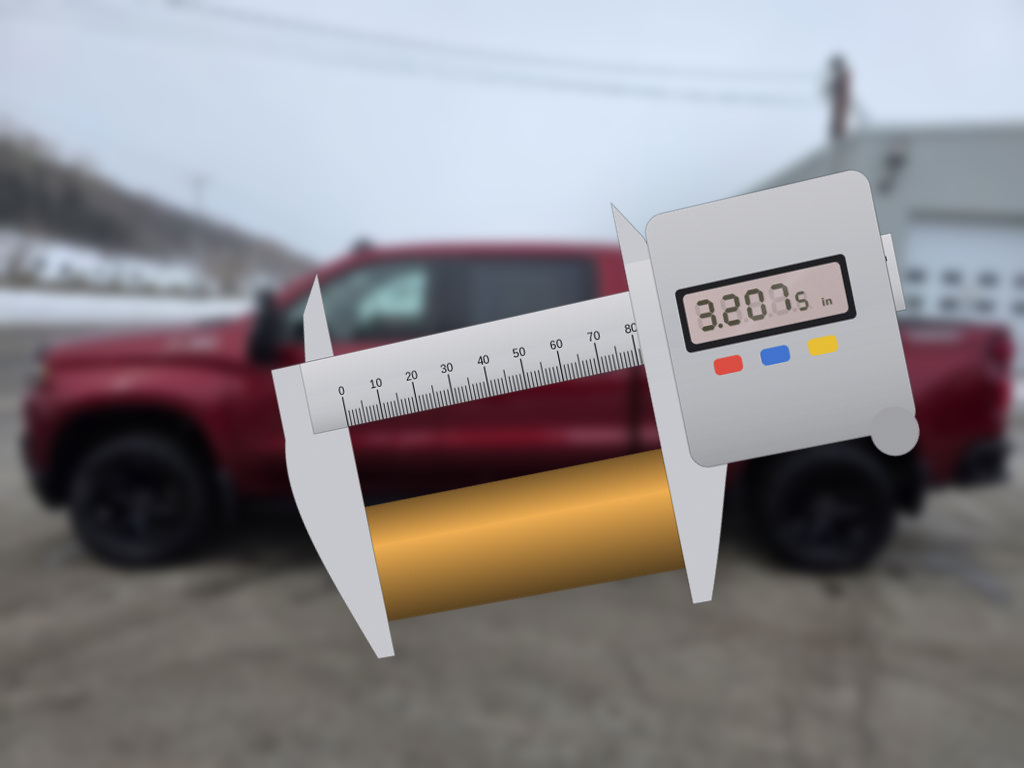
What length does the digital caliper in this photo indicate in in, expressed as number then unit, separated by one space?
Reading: 3.2075 in
